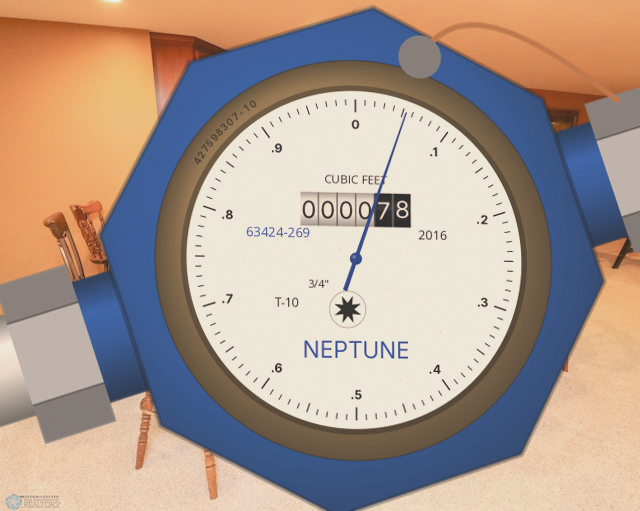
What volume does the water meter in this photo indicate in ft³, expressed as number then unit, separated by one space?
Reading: 78.05 ft³
